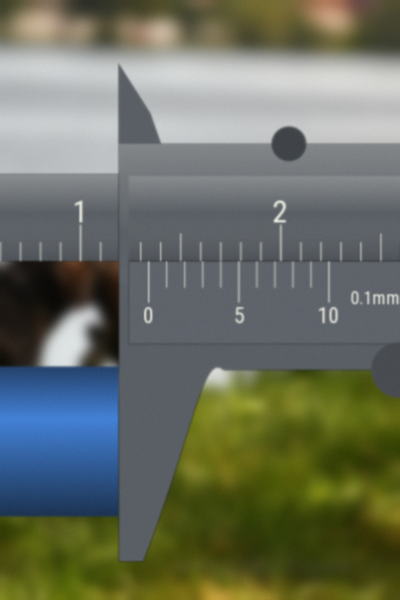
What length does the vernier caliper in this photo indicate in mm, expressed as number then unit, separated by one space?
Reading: 13.4 mm
